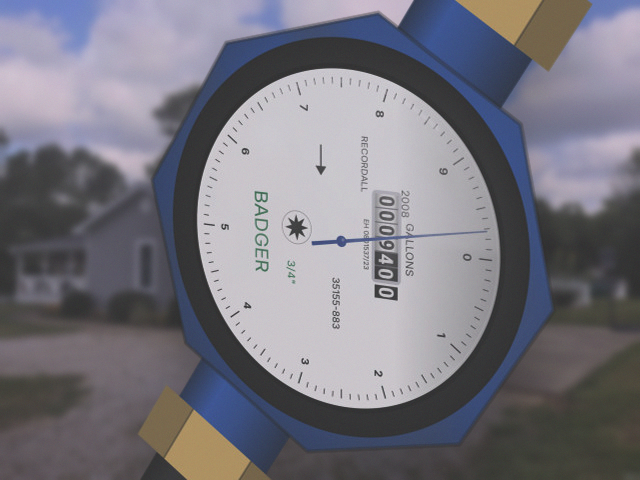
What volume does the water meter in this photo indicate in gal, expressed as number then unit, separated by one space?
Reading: 9399.7 gal
